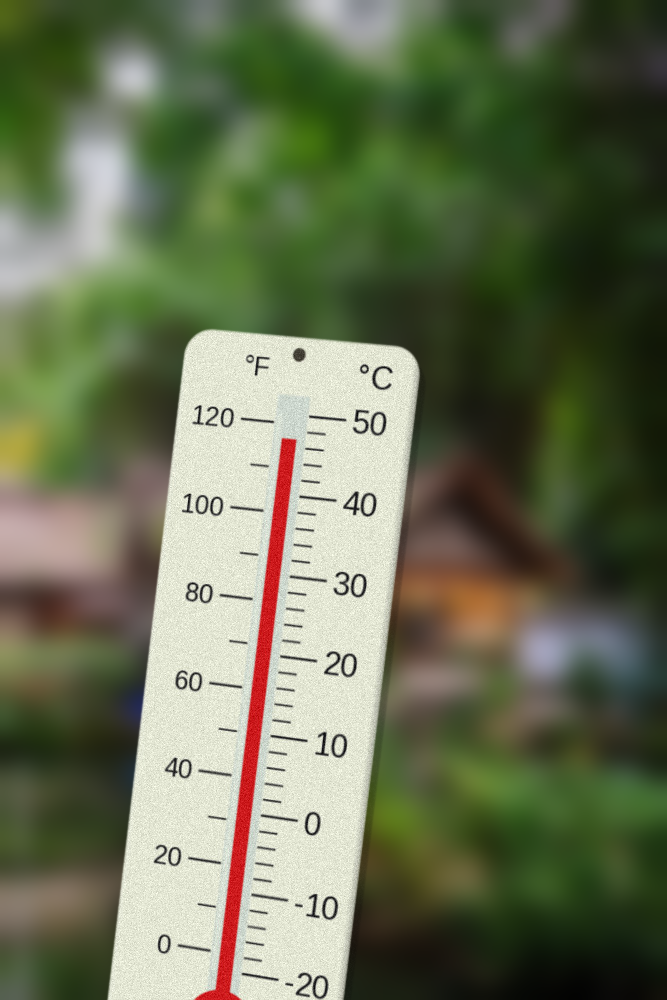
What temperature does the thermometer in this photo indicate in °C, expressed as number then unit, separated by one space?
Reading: 47 °C
